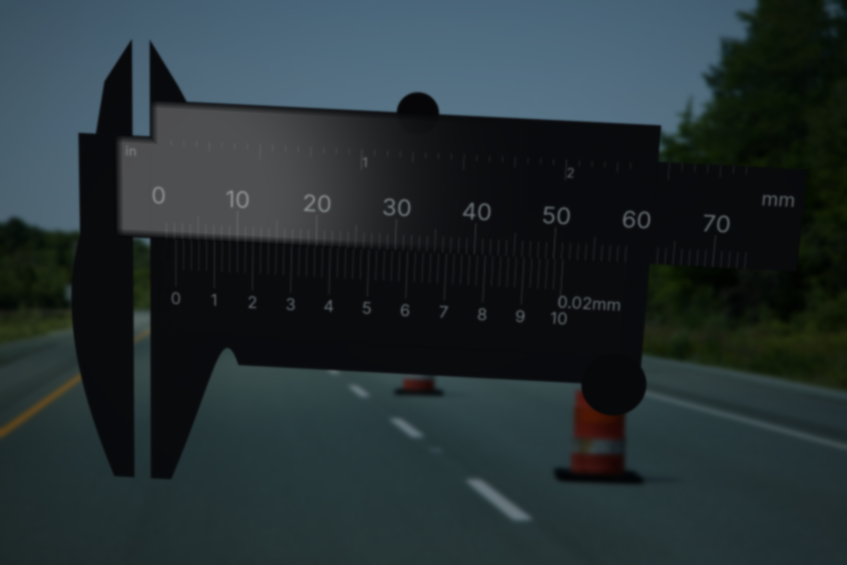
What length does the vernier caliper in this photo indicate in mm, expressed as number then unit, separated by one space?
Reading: 2.2 mm
